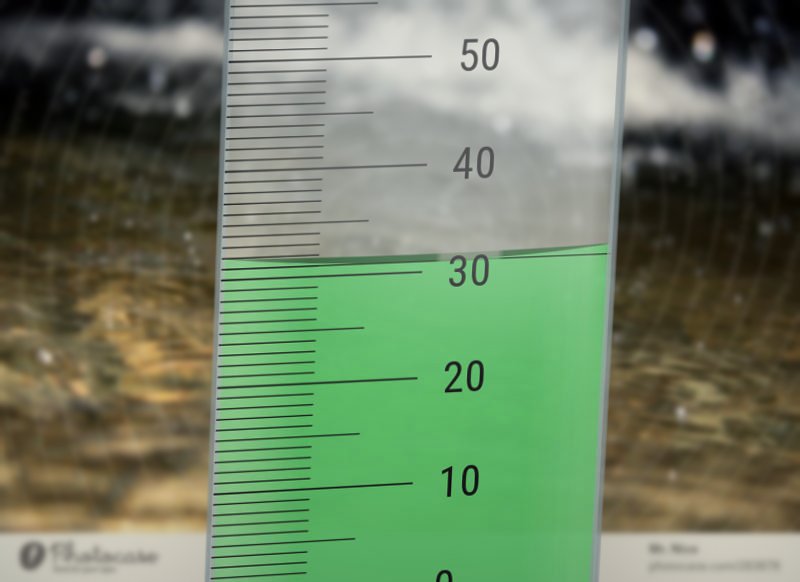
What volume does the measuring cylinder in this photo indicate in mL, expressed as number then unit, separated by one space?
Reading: 31 mL
